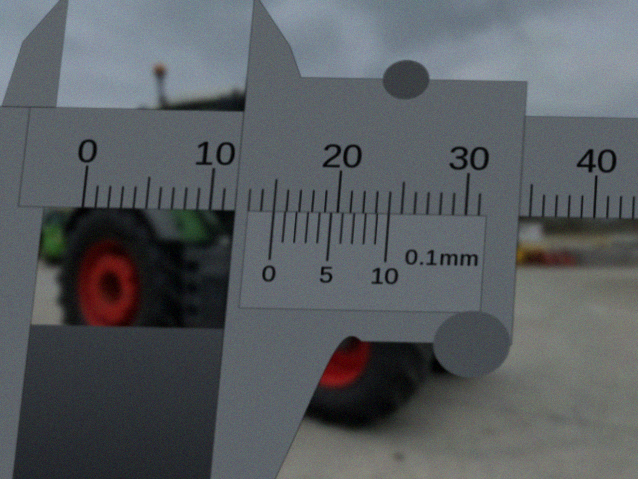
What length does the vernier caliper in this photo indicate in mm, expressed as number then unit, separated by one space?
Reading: 15.0 mm
